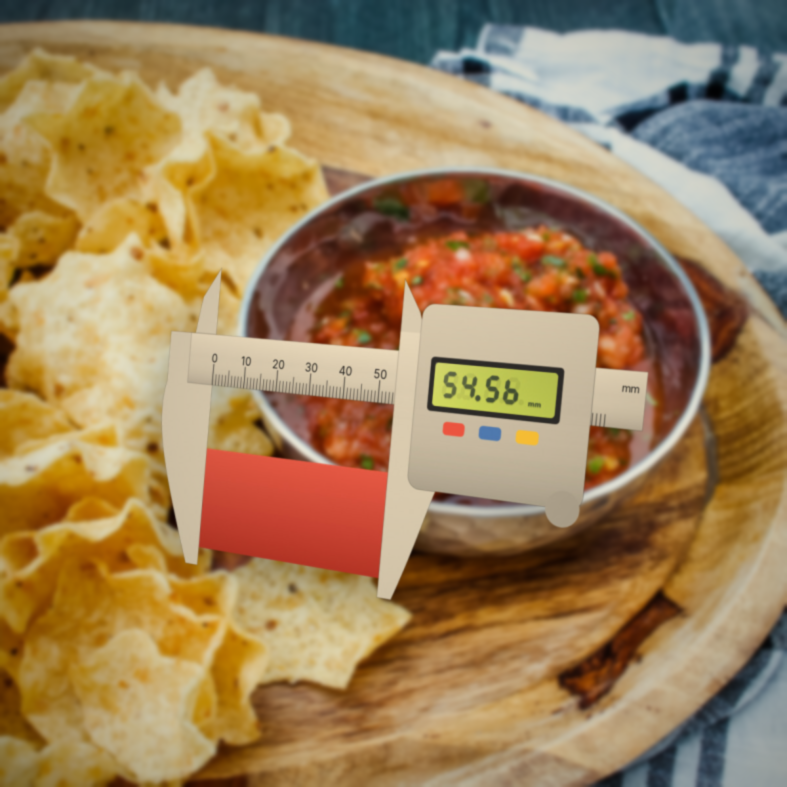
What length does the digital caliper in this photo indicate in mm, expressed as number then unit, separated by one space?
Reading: 54.56 mm
